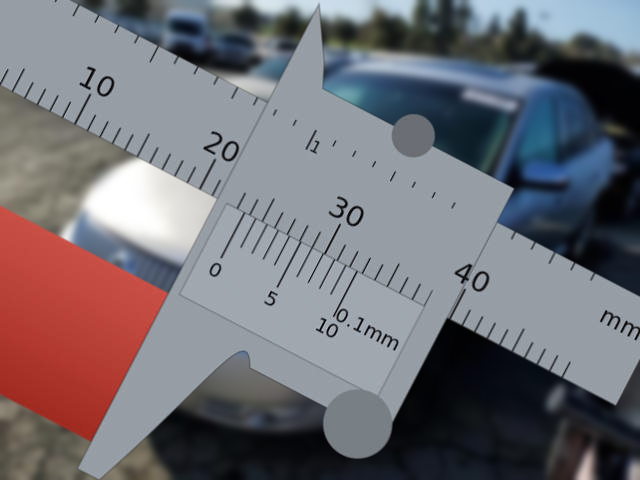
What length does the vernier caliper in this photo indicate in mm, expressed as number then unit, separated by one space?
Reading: 23.6 mm
